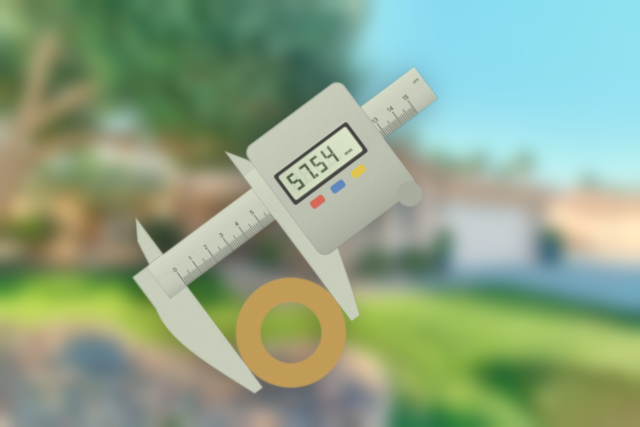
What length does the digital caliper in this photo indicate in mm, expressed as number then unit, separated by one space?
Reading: 57.54 mm
